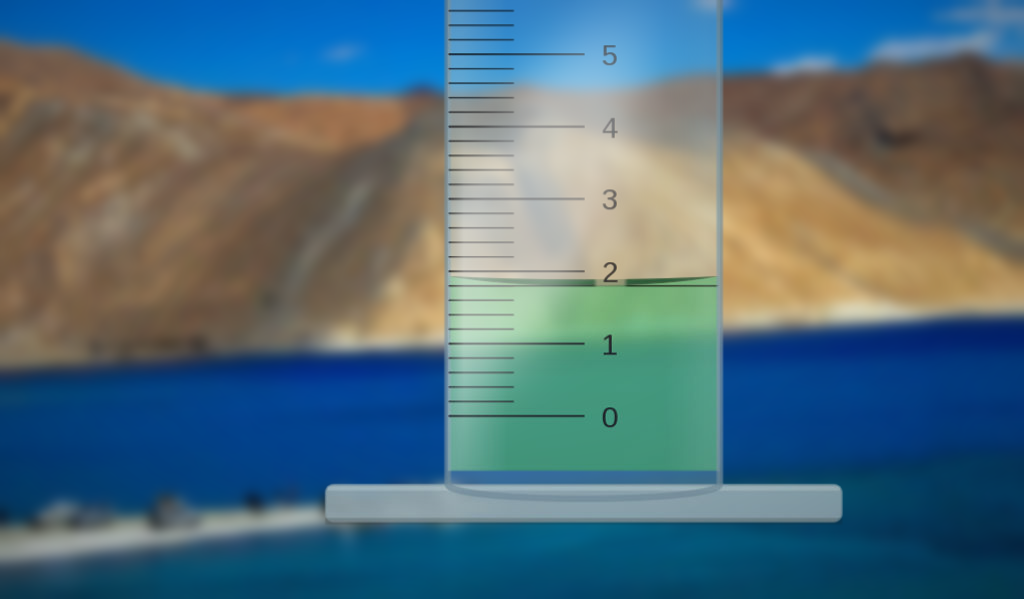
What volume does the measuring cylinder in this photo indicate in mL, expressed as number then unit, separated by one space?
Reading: 1.8 mL
